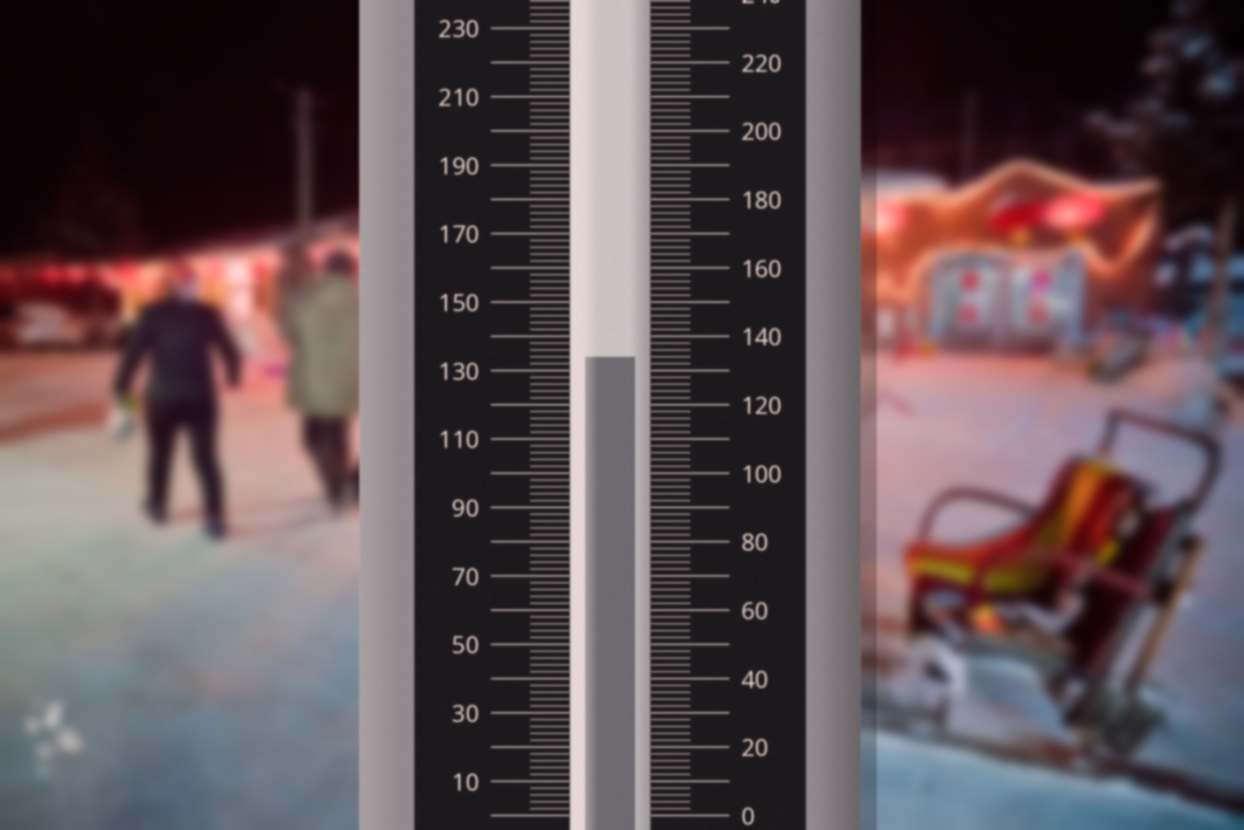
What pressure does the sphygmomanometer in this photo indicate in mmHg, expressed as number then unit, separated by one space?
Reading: 134 mmHg
